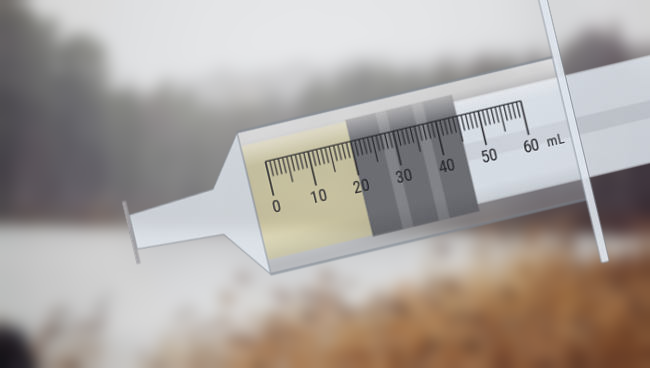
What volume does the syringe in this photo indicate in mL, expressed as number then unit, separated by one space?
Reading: 20 mL
